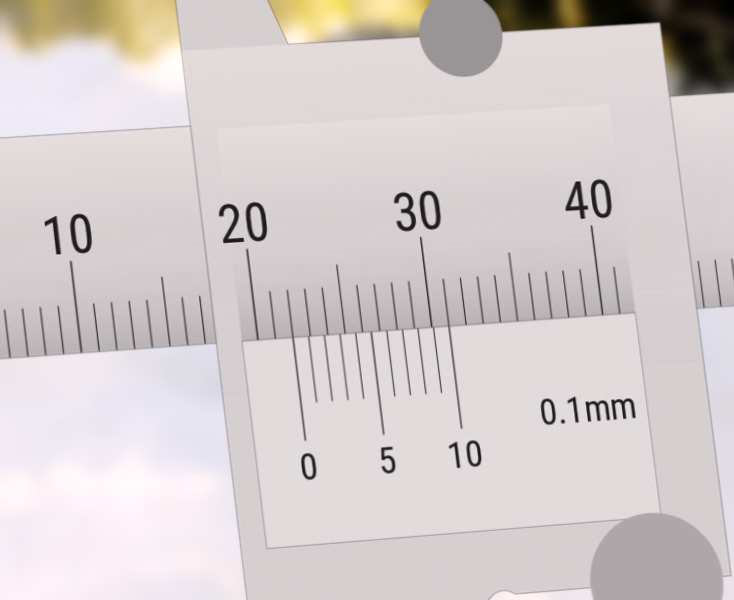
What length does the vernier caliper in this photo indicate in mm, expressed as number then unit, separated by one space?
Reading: 22.0 mm
